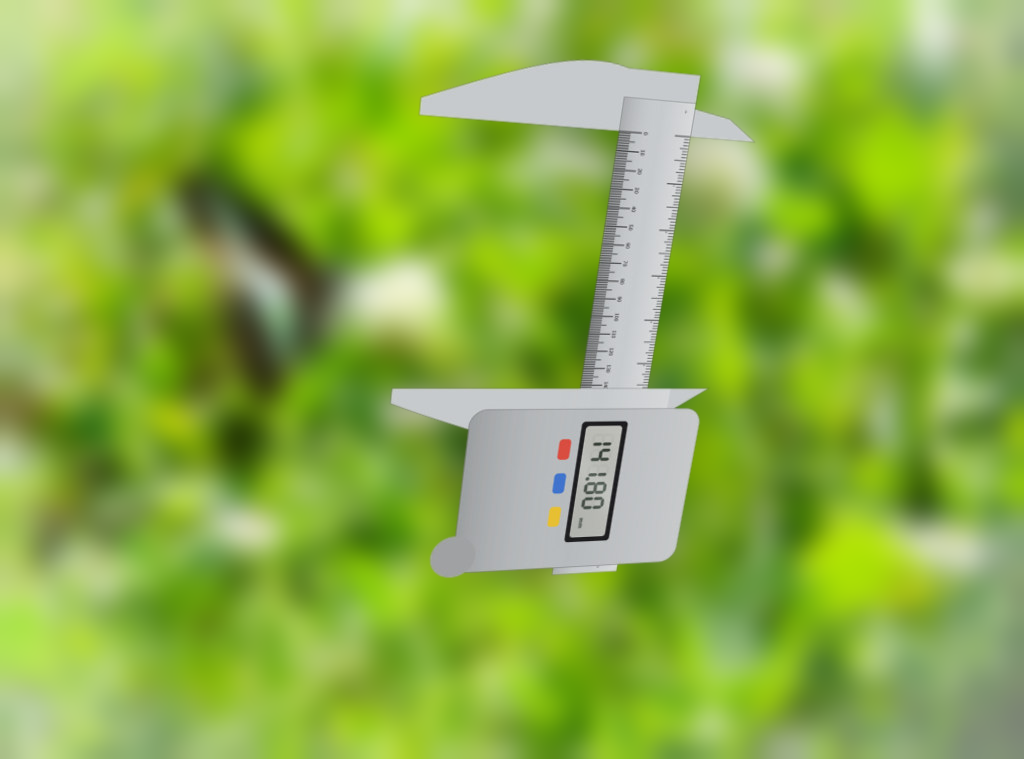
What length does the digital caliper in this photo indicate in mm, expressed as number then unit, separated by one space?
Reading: 141.80 mm
